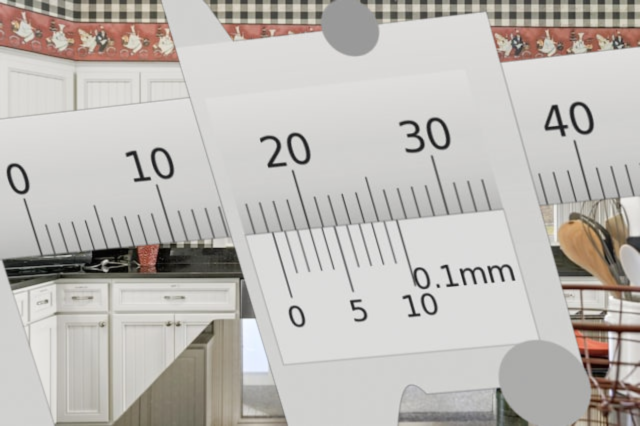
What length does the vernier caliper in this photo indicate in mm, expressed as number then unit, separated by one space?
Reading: 17.3 mm
